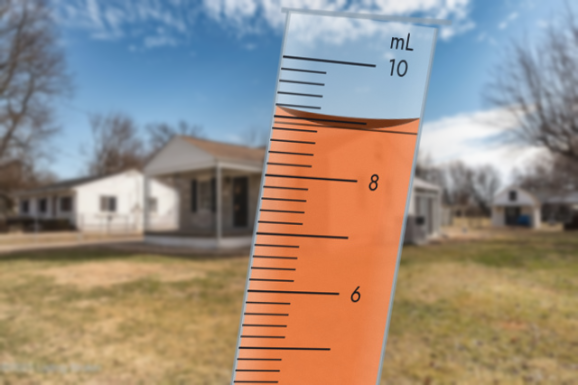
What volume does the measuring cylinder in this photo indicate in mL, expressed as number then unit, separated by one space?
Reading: 8.9 mL
